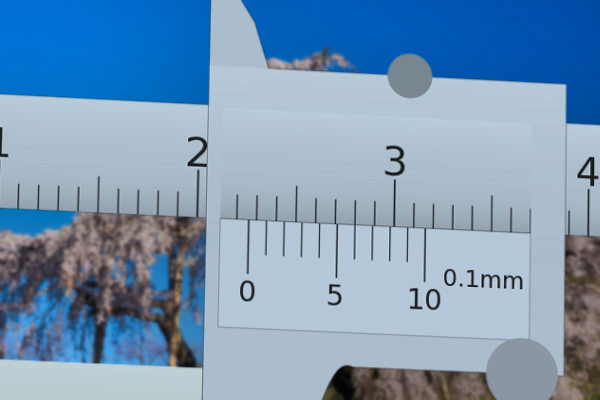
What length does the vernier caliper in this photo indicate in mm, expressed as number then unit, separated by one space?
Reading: 22.6 mm
